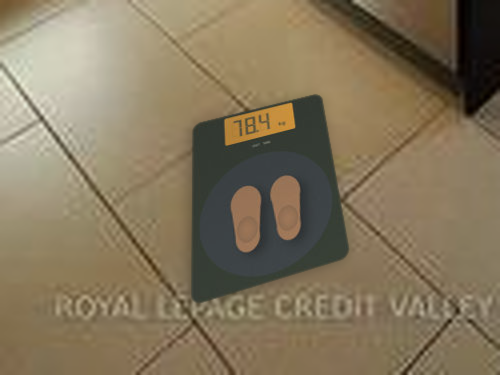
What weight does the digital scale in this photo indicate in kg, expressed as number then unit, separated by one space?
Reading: 78.4 kg
